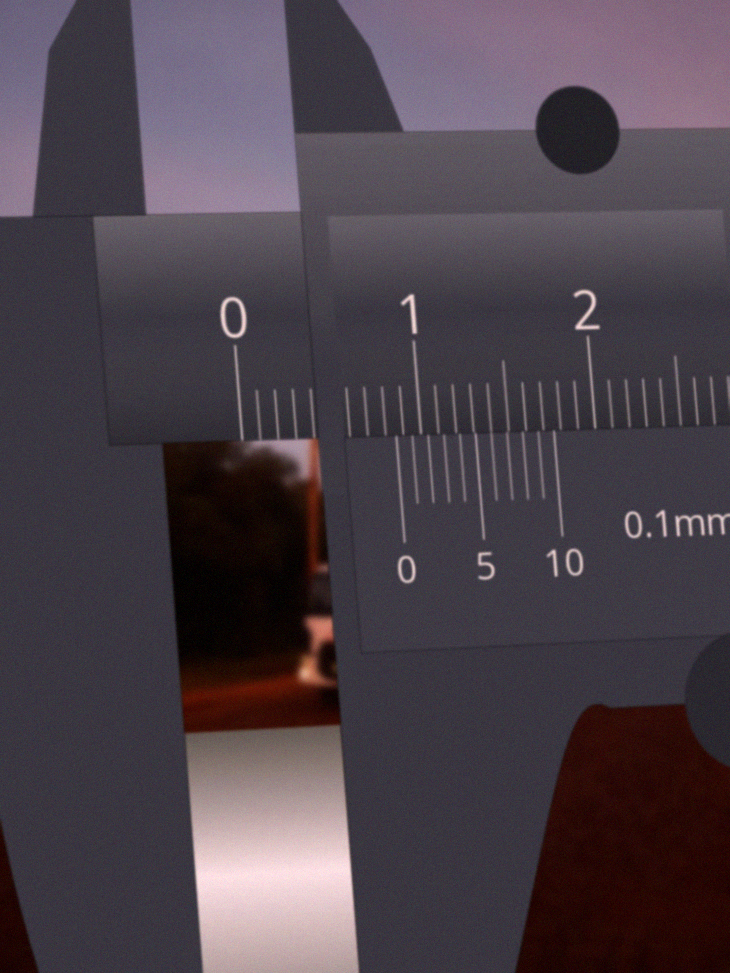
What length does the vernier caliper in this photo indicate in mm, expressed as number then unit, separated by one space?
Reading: 8.6 mm
